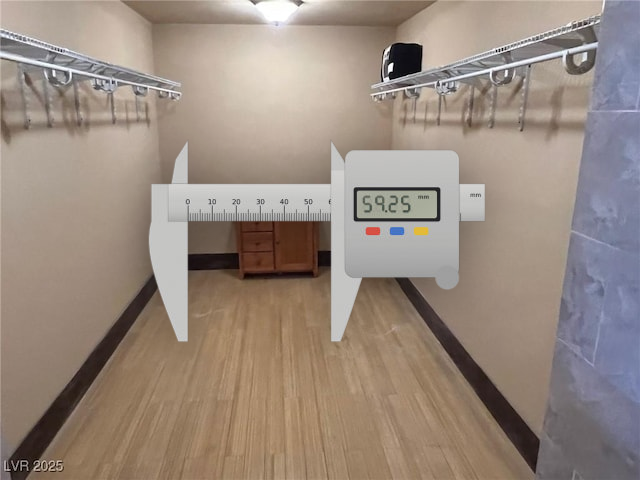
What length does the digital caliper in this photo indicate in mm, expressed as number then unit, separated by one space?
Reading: 59.25 mm
